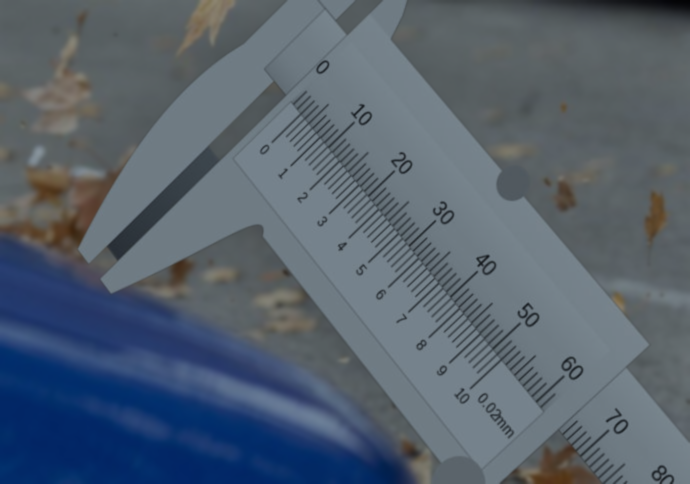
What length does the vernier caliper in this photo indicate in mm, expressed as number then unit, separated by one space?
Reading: 3.0 mm
